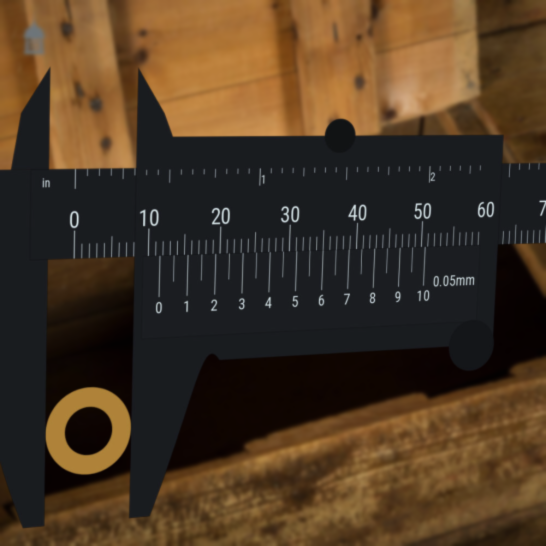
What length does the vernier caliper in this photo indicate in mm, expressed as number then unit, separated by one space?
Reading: 11.6 mm
